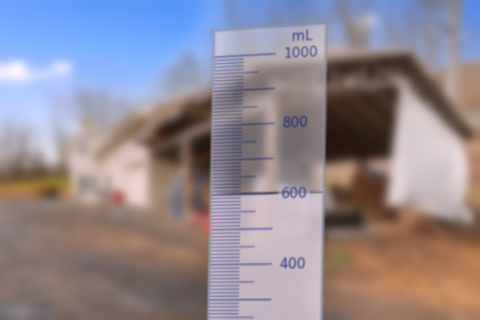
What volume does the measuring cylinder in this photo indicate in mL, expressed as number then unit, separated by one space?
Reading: 600 mL
